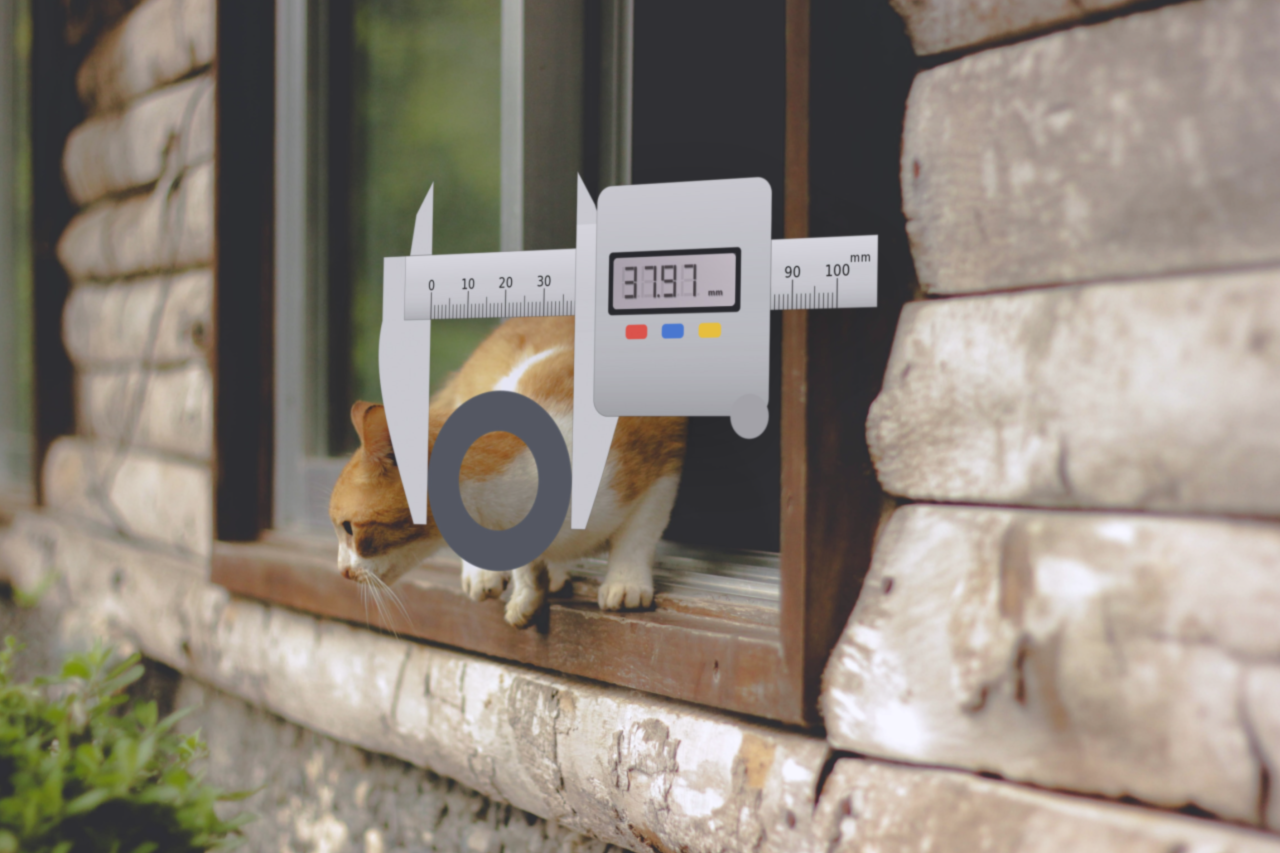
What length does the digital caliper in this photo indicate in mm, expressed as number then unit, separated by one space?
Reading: 37.97 mm
